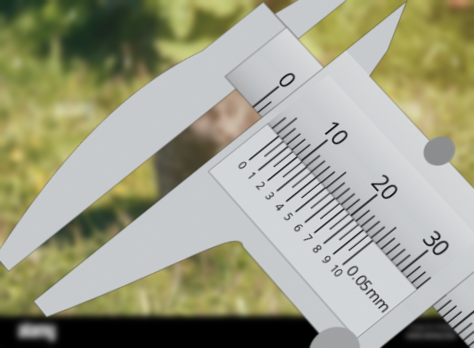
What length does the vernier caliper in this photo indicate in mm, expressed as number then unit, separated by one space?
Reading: 5.4 mm
